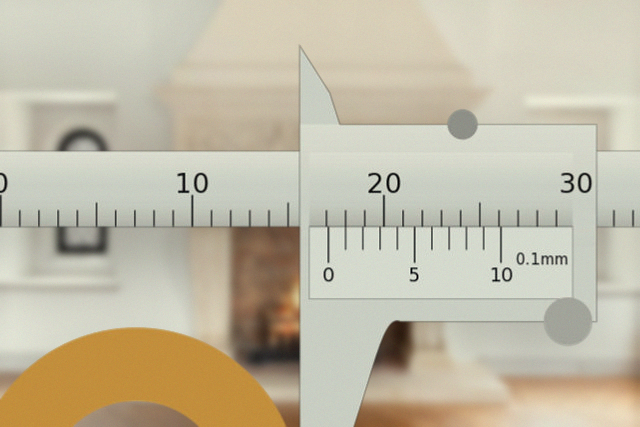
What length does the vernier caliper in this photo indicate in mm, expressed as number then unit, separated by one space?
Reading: 17.1 mm
